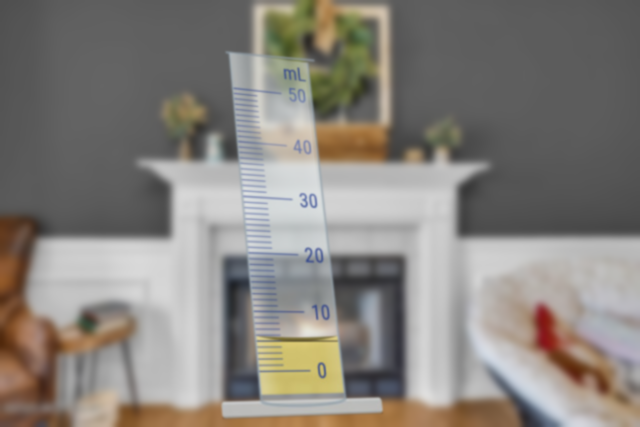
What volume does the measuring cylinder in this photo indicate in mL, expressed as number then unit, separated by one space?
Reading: 5 mL
